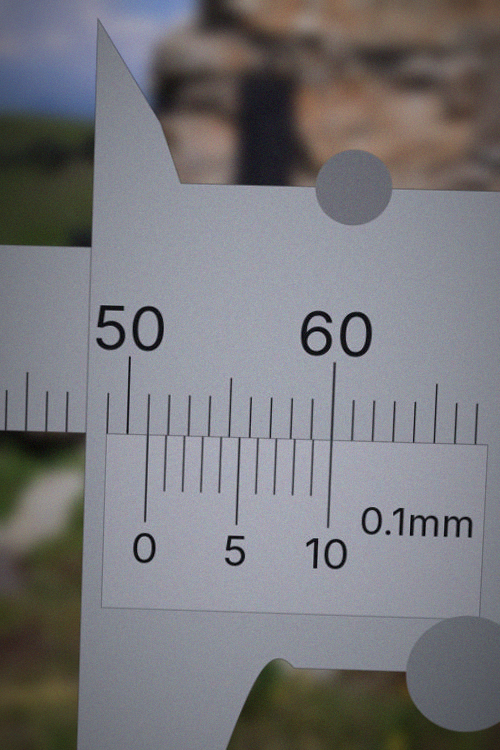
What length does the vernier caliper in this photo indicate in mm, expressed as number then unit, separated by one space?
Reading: 51.0 mm
